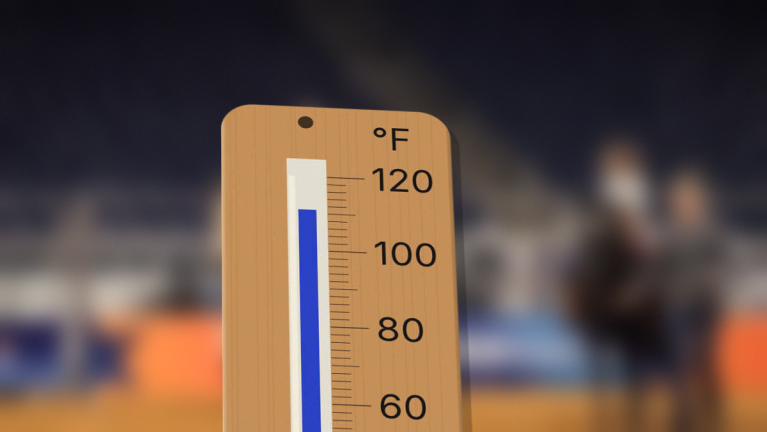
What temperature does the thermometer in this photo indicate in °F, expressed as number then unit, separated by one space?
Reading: 111 °F
